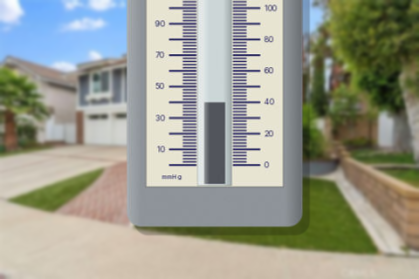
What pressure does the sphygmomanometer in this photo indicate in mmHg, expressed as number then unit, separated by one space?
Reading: 40 mmHg
